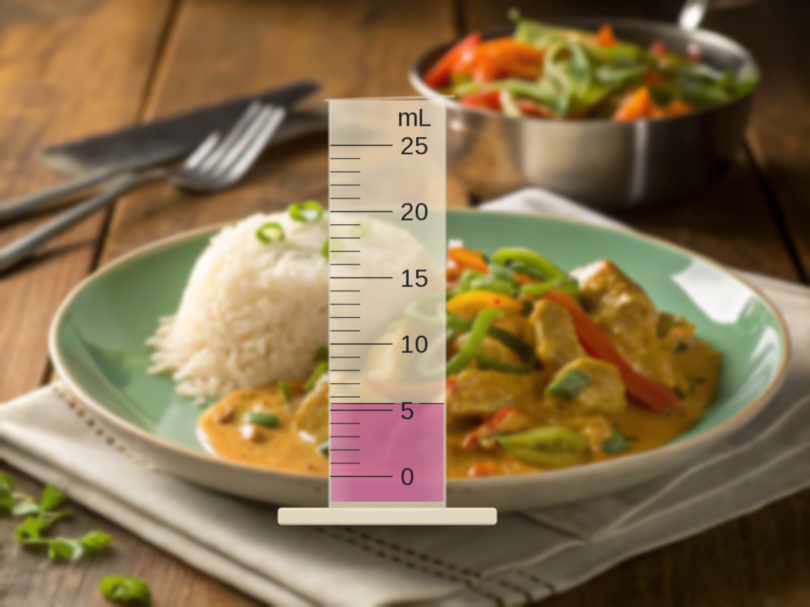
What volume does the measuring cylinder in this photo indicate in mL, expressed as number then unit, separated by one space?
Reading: 5.5 mL
